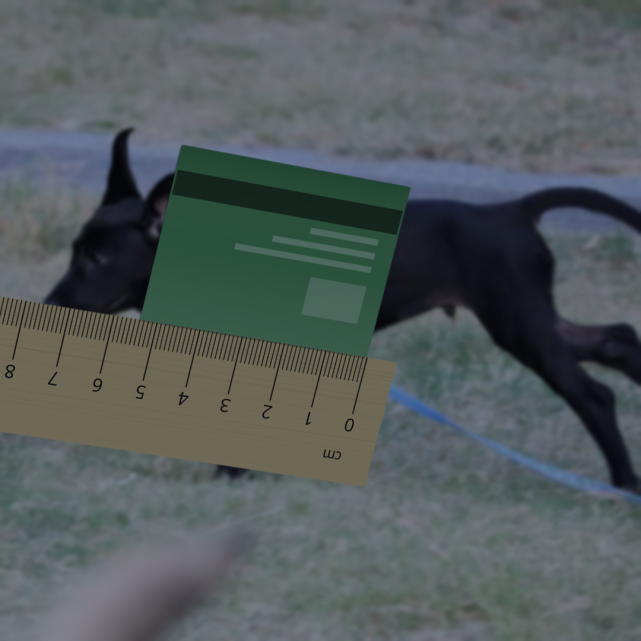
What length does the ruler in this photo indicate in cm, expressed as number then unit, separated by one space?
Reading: 5.4 cm
